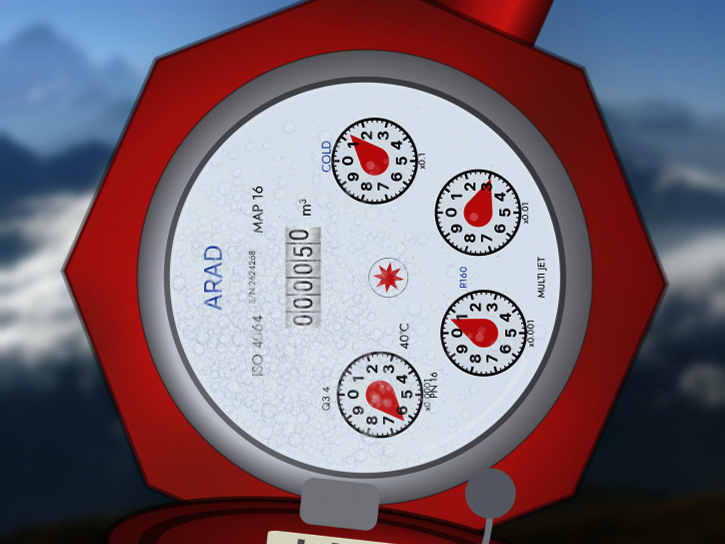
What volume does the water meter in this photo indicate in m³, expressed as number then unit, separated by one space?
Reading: 50.1306 m³
